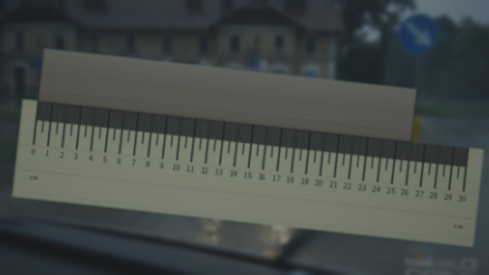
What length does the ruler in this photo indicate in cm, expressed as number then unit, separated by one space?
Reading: 26 cm
